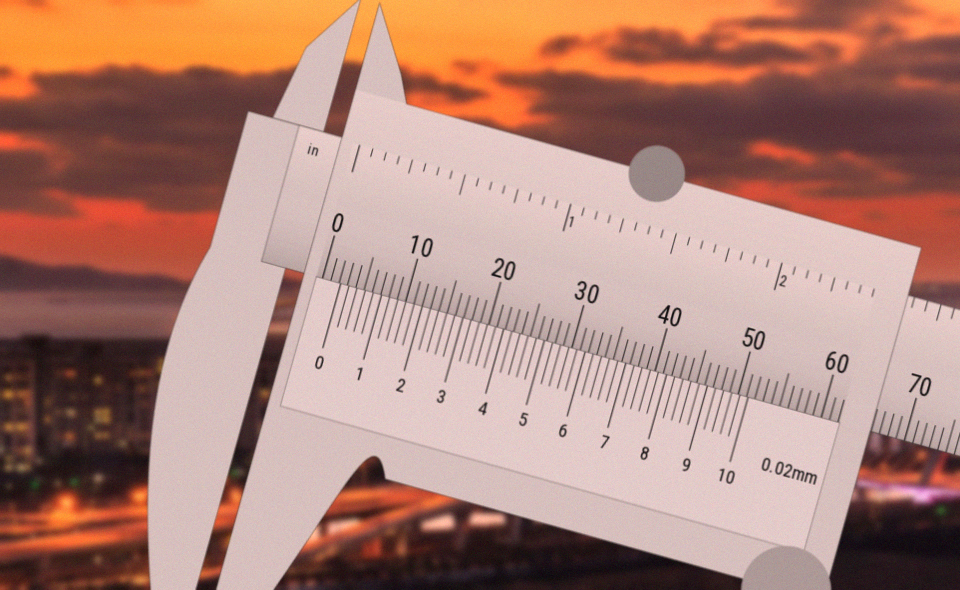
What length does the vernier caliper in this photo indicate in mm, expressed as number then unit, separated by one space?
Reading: 2.2 mm
